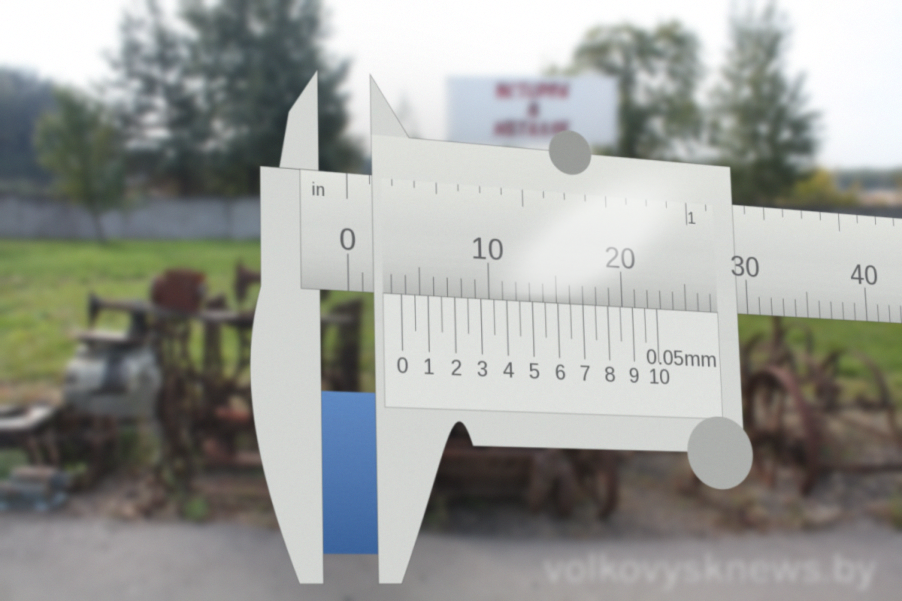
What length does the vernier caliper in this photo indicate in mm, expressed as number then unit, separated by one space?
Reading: 3.7 mm
